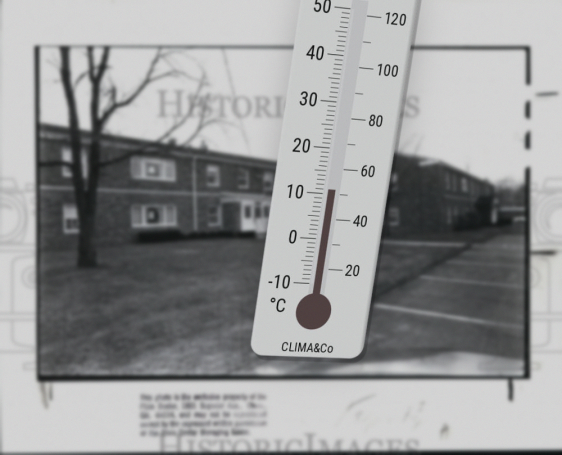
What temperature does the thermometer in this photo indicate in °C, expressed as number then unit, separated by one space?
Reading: 11 °C
